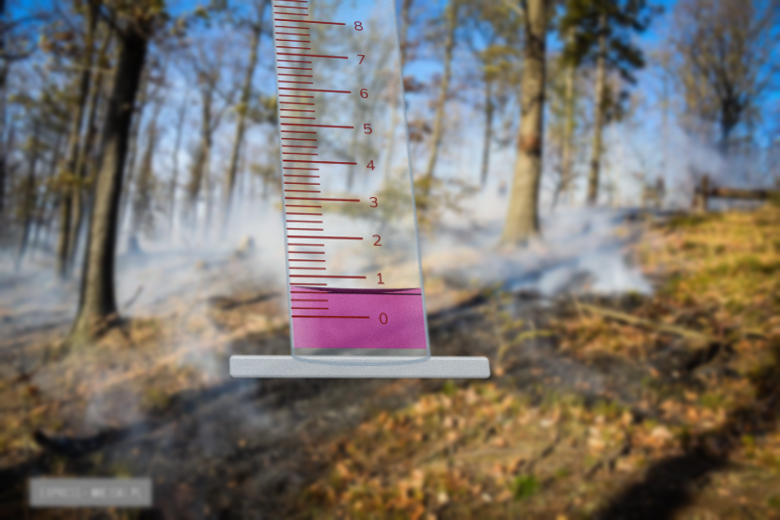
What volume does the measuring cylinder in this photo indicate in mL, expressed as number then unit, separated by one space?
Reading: 0.6 mL
